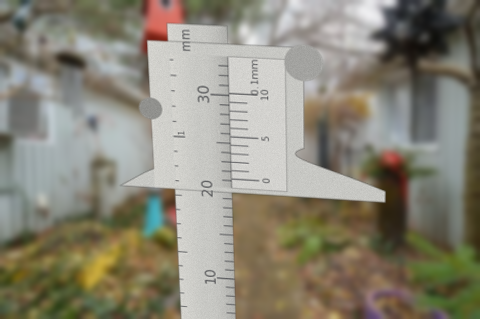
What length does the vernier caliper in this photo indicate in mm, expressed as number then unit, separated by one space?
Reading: 21.2 mm
